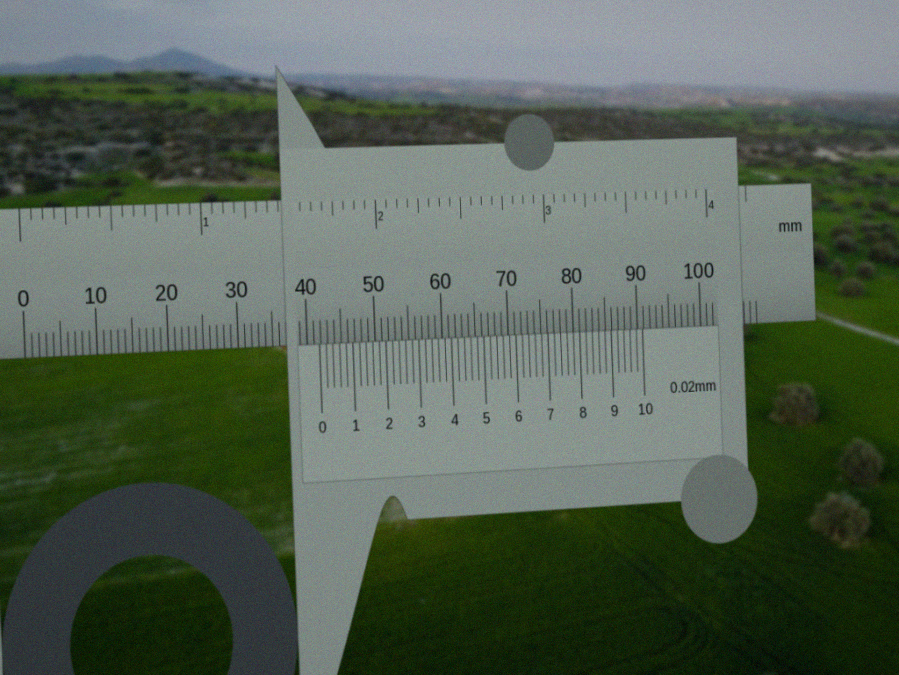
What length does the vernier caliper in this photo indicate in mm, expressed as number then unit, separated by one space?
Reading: 41.8 mm
